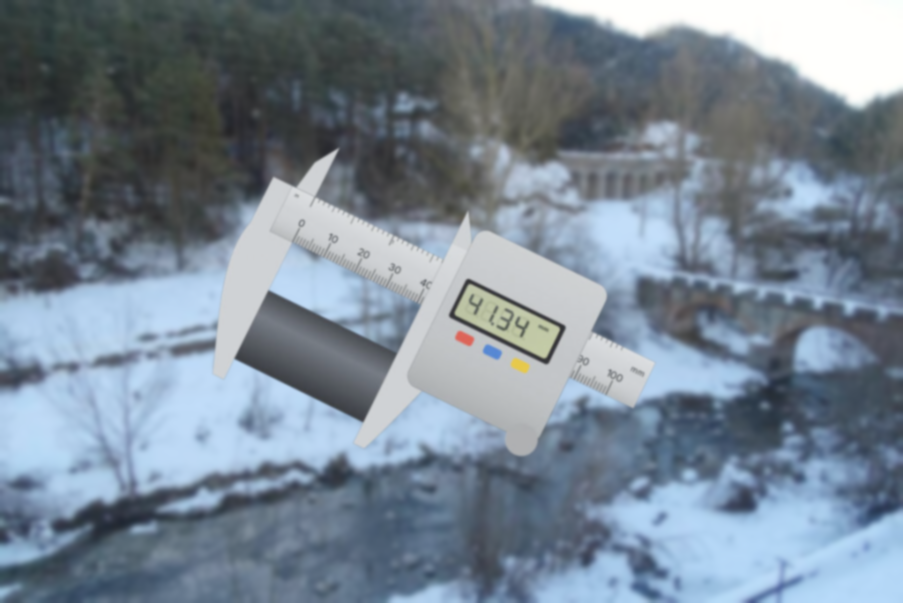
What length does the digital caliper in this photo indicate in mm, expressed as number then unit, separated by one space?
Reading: 41.34 mm
